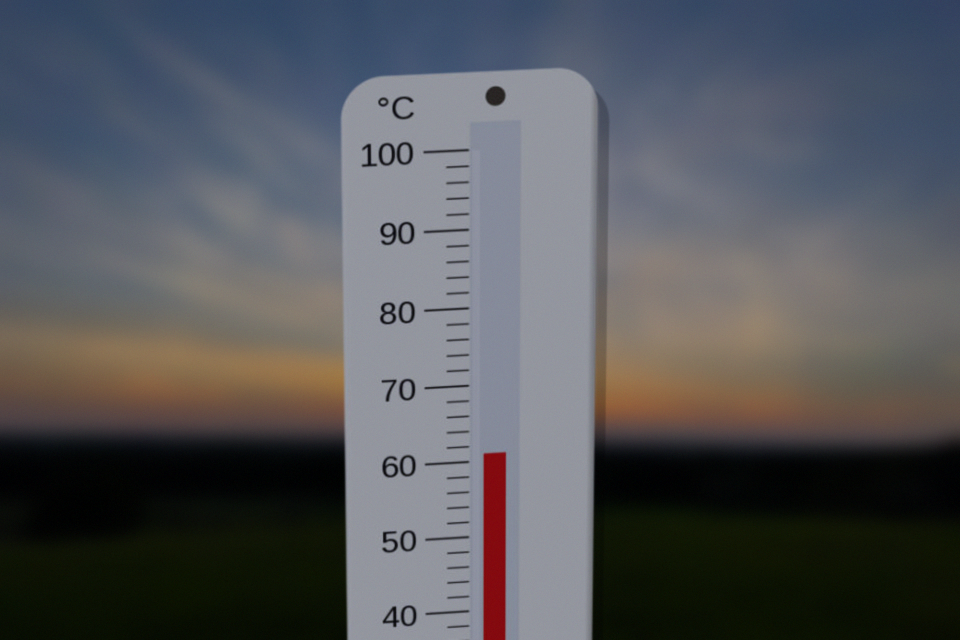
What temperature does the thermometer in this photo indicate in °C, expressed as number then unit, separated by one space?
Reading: 61 °C
